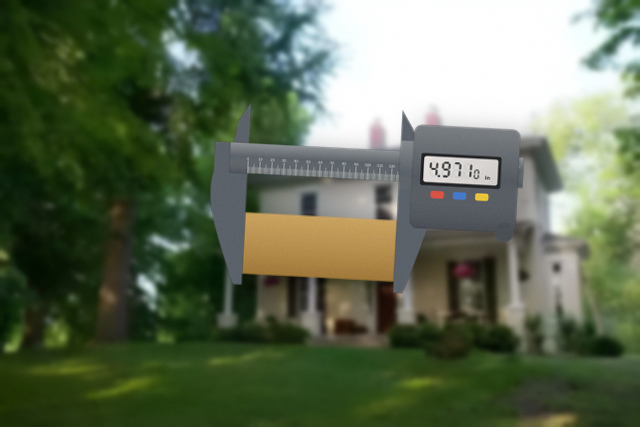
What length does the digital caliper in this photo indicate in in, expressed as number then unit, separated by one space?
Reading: 4.9710 in
